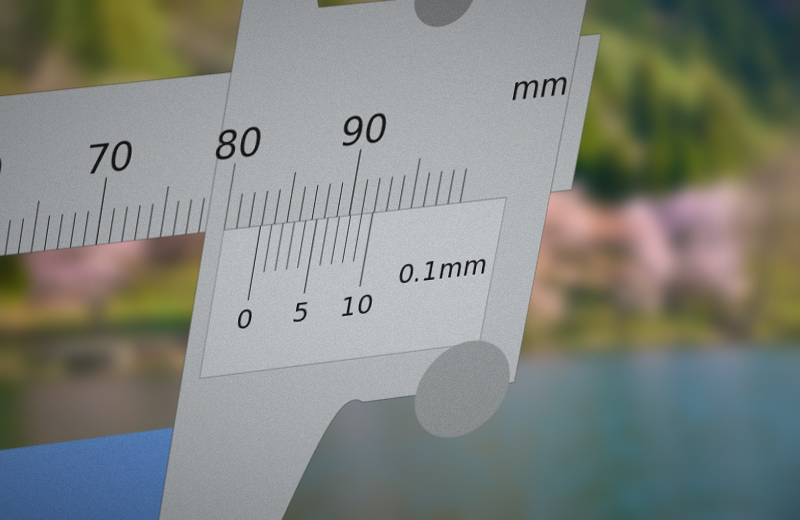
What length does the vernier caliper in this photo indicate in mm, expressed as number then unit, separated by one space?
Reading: 82.9 mm
